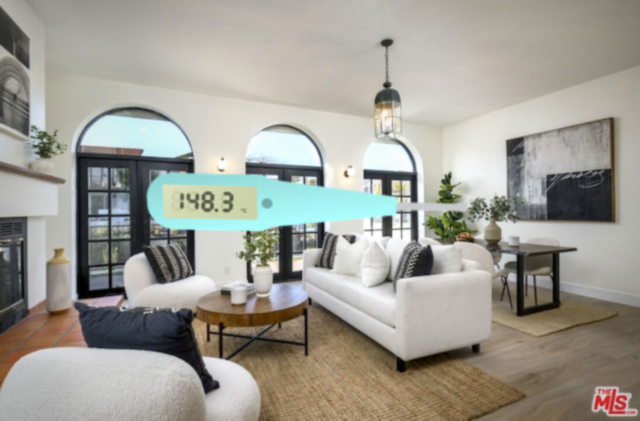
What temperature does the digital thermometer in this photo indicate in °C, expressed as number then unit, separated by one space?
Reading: 148.3 °C
